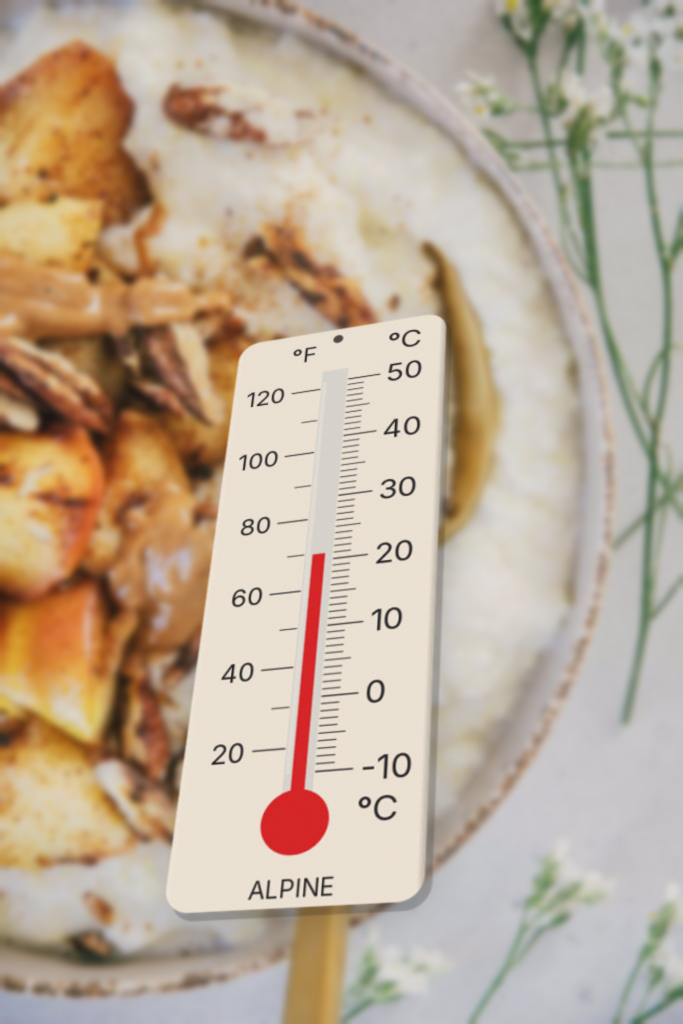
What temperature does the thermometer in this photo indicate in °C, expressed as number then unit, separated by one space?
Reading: 21 °C
